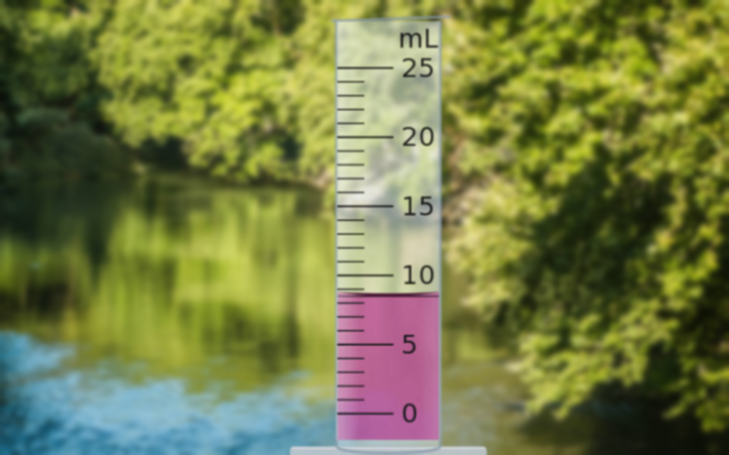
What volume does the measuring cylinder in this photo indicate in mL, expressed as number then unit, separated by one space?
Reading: 8.5 mL
